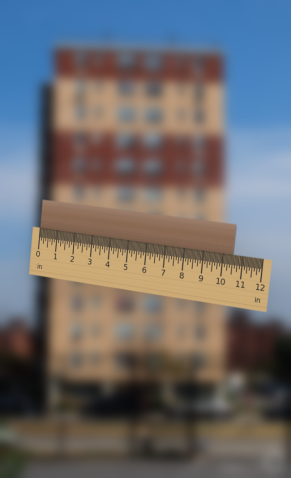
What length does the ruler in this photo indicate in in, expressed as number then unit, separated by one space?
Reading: 10.5 in
